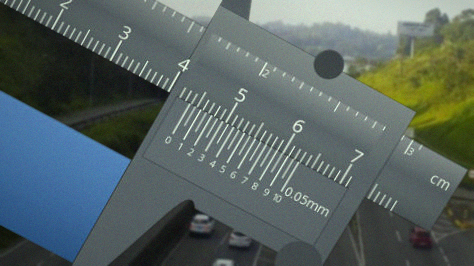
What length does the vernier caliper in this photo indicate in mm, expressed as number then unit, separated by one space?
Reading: 43.8 mm
